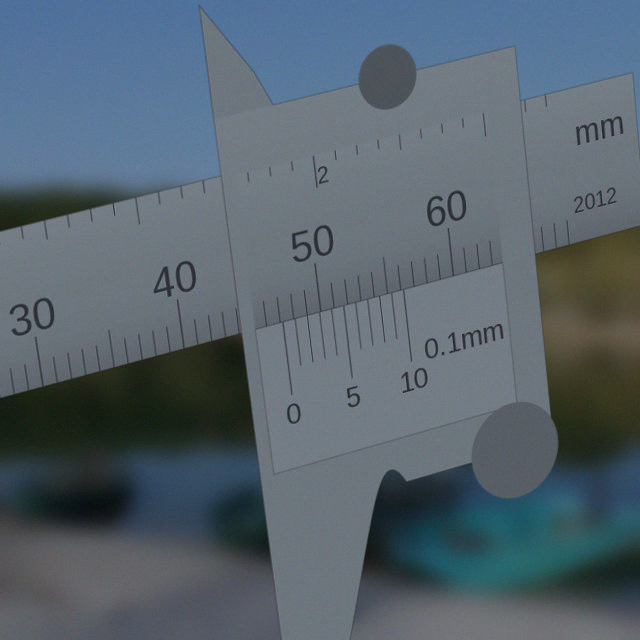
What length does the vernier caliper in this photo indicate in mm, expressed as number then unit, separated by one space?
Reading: 47.2 mm
